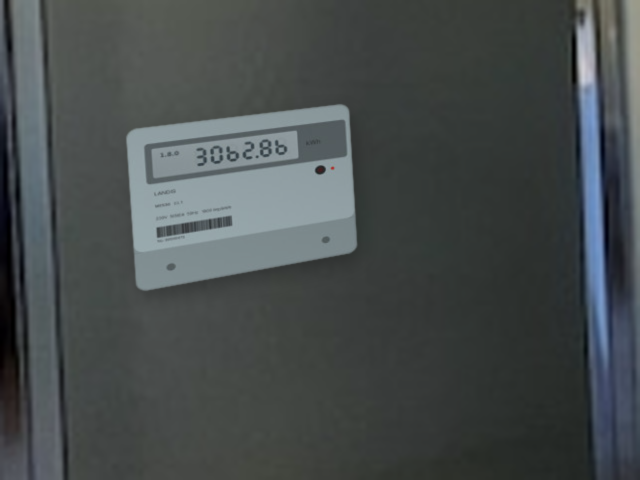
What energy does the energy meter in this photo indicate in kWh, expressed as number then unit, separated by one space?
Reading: 3062.86 kWh
